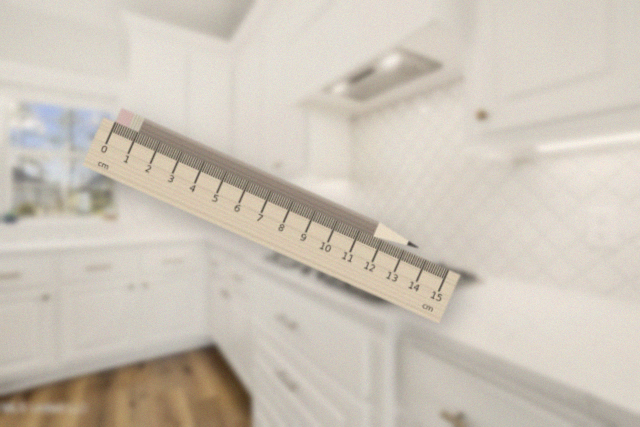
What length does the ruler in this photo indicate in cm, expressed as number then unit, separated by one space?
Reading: 13.5 cm
